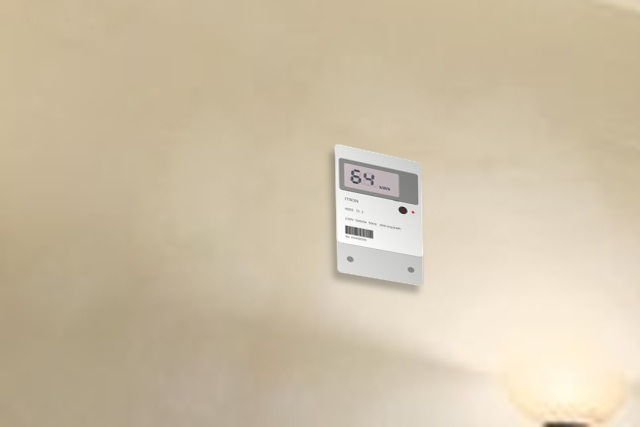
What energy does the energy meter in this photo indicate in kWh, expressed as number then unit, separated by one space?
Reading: 64 kWh
